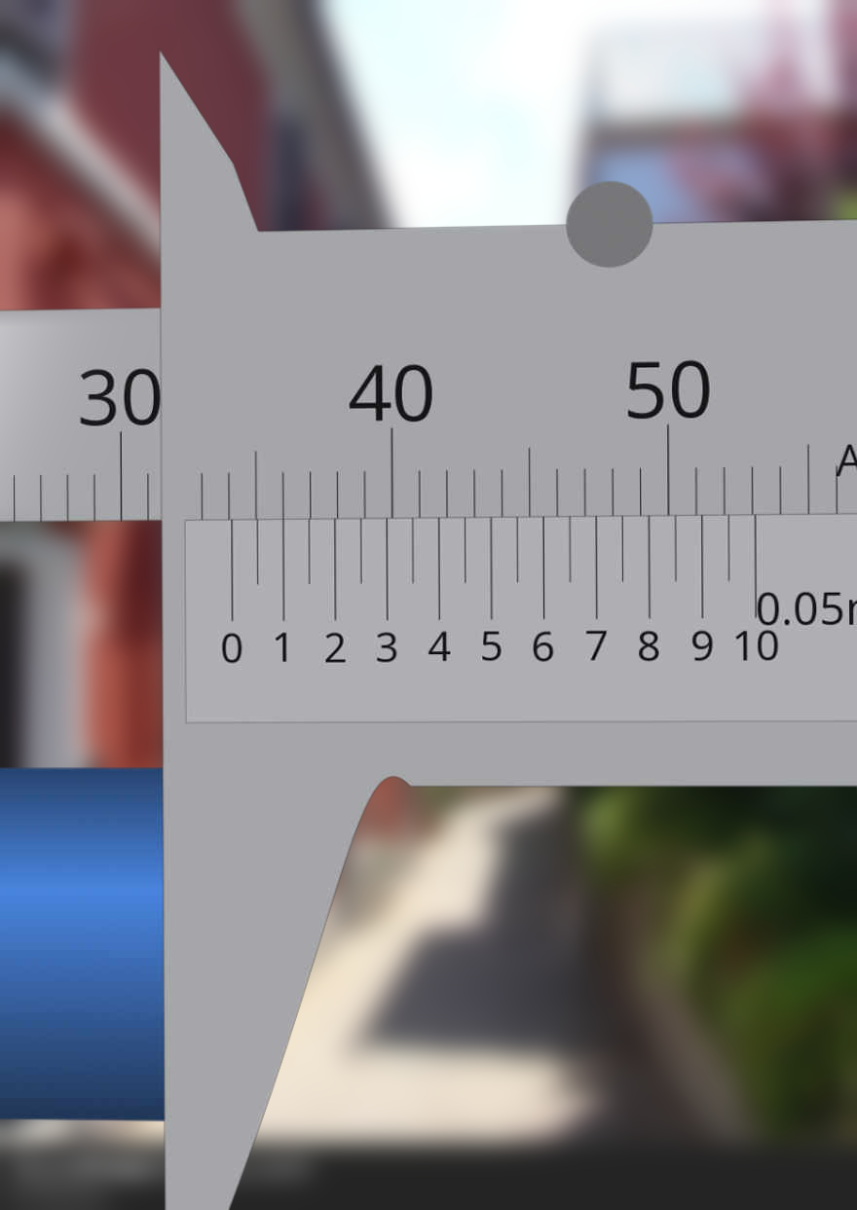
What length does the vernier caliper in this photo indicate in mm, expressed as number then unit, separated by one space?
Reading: 34.10 mm
